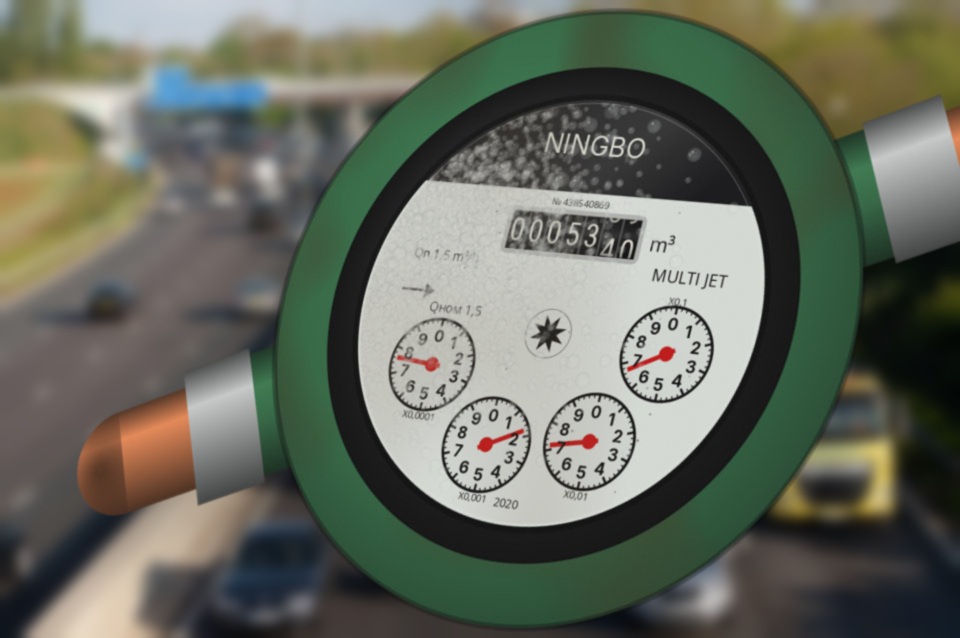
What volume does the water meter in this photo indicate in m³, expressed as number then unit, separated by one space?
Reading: 5339.6717 m³
